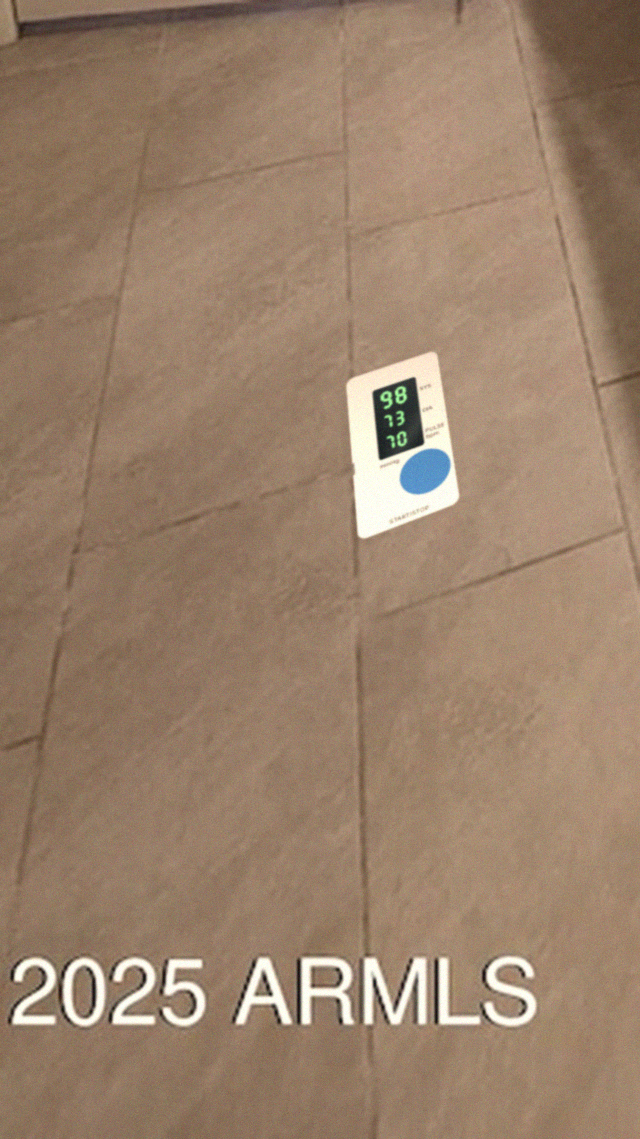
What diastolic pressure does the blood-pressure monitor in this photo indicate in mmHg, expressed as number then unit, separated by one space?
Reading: 73 mmHg
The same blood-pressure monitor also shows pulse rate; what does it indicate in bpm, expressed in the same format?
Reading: 70 bpm
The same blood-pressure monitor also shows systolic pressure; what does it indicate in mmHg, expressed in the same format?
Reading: 98 mmHg
